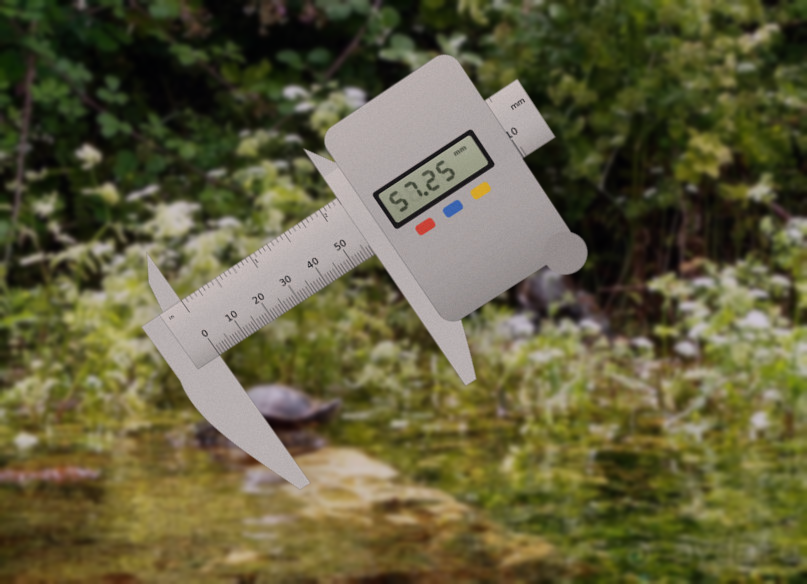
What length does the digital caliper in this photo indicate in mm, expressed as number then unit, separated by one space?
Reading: 57.25 mm
